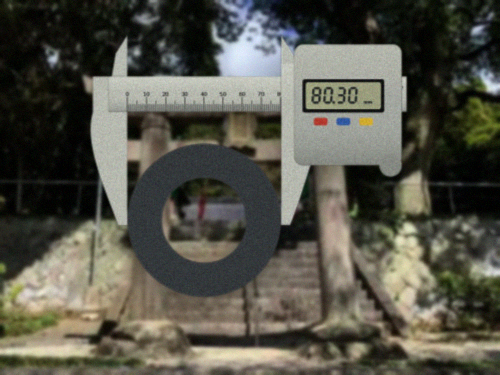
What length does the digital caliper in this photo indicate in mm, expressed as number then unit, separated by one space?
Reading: 80.30 mm
